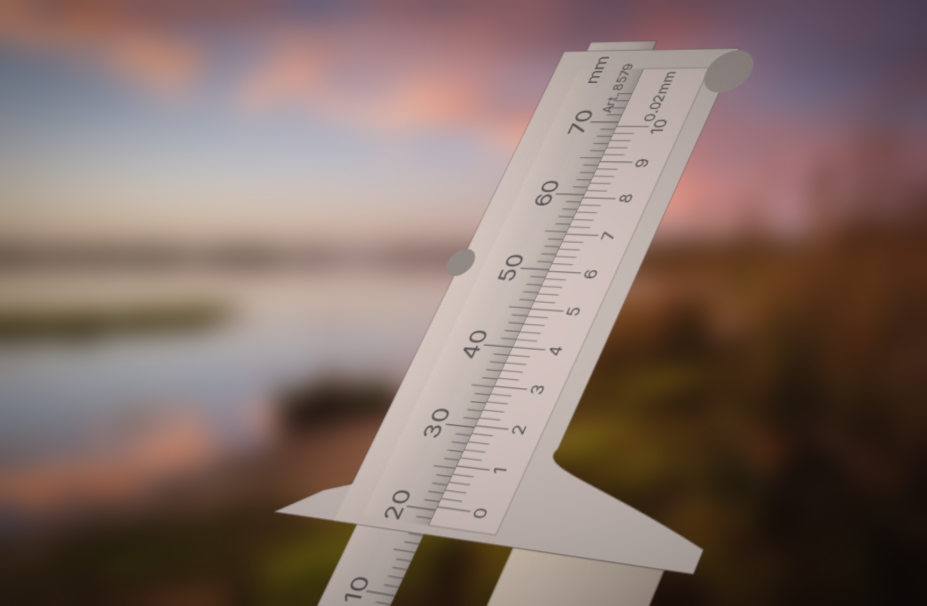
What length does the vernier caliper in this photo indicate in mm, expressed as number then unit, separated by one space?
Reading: 20.4 mm
